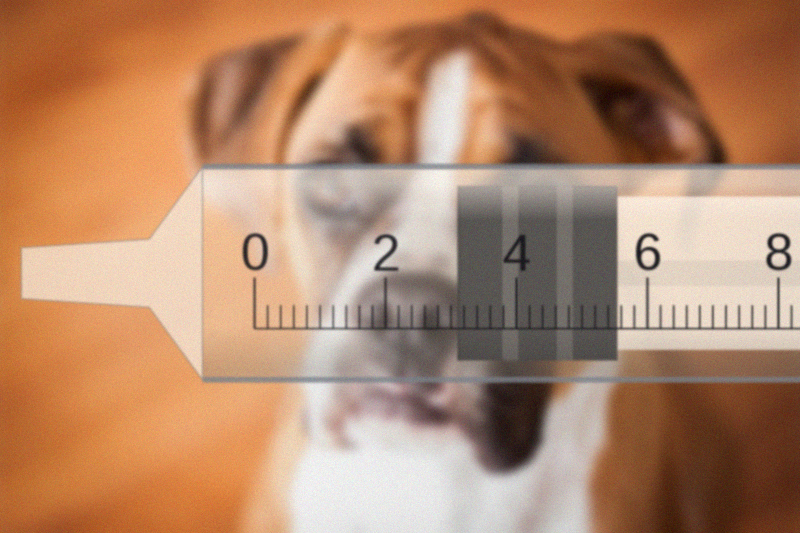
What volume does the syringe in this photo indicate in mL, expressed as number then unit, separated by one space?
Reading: 3.1 mL
